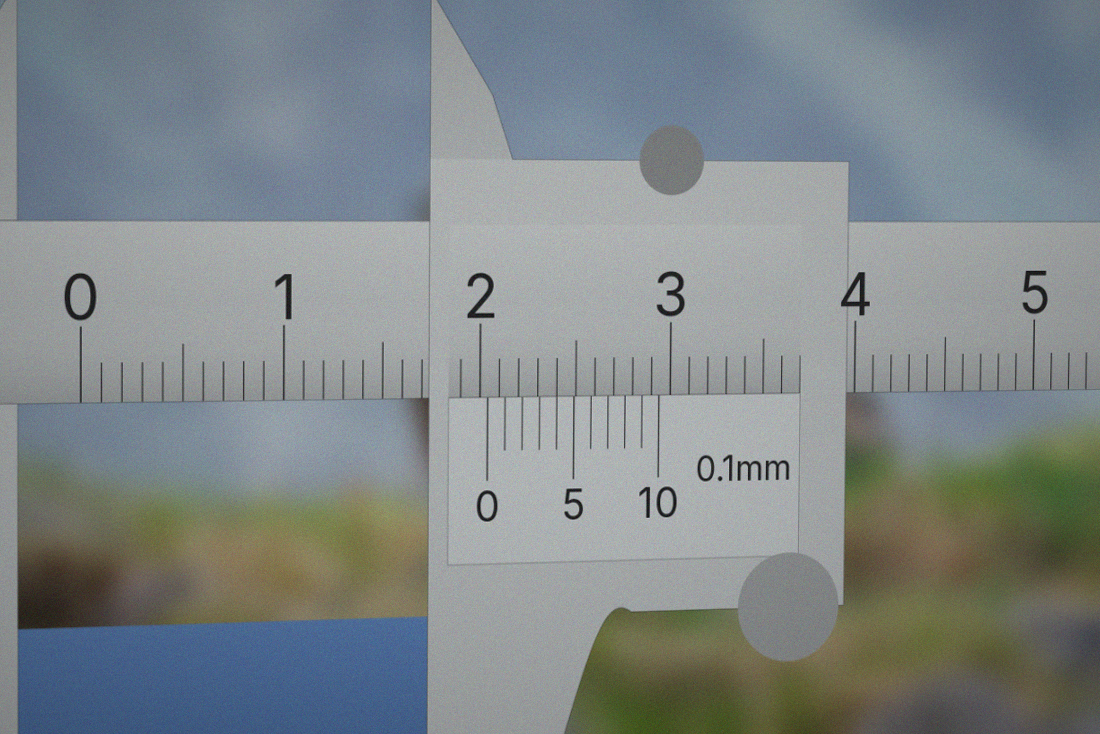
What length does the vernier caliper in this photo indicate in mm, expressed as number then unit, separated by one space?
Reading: 20.4 mm
